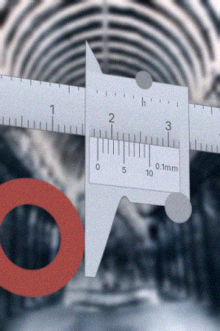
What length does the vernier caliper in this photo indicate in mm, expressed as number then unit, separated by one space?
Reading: 17.6 mm
